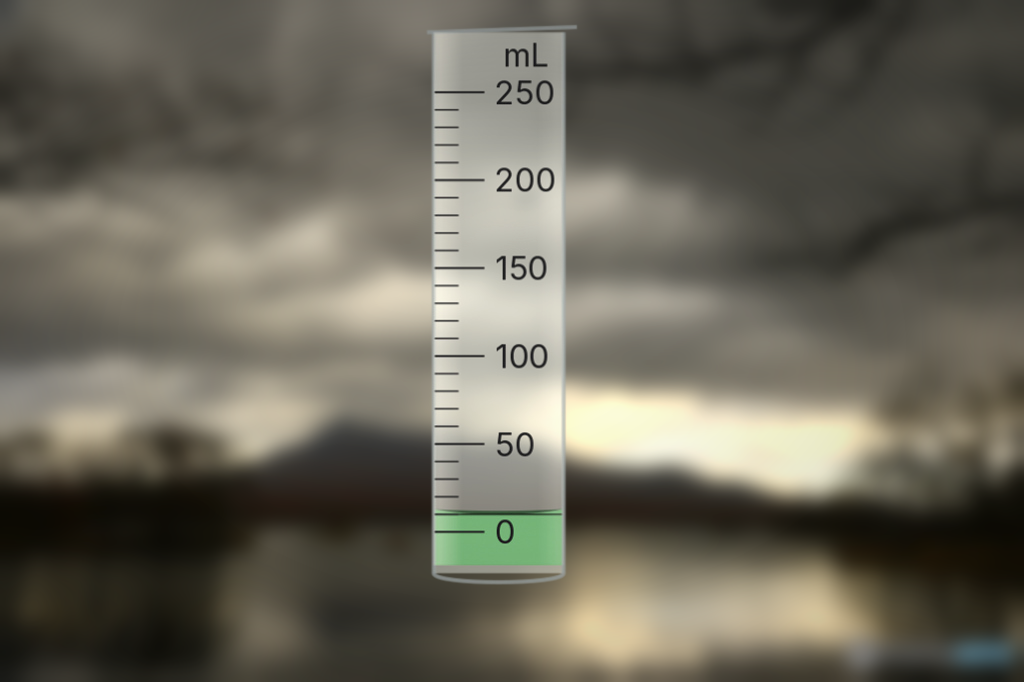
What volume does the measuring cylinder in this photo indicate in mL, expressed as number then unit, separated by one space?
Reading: 10 mL
